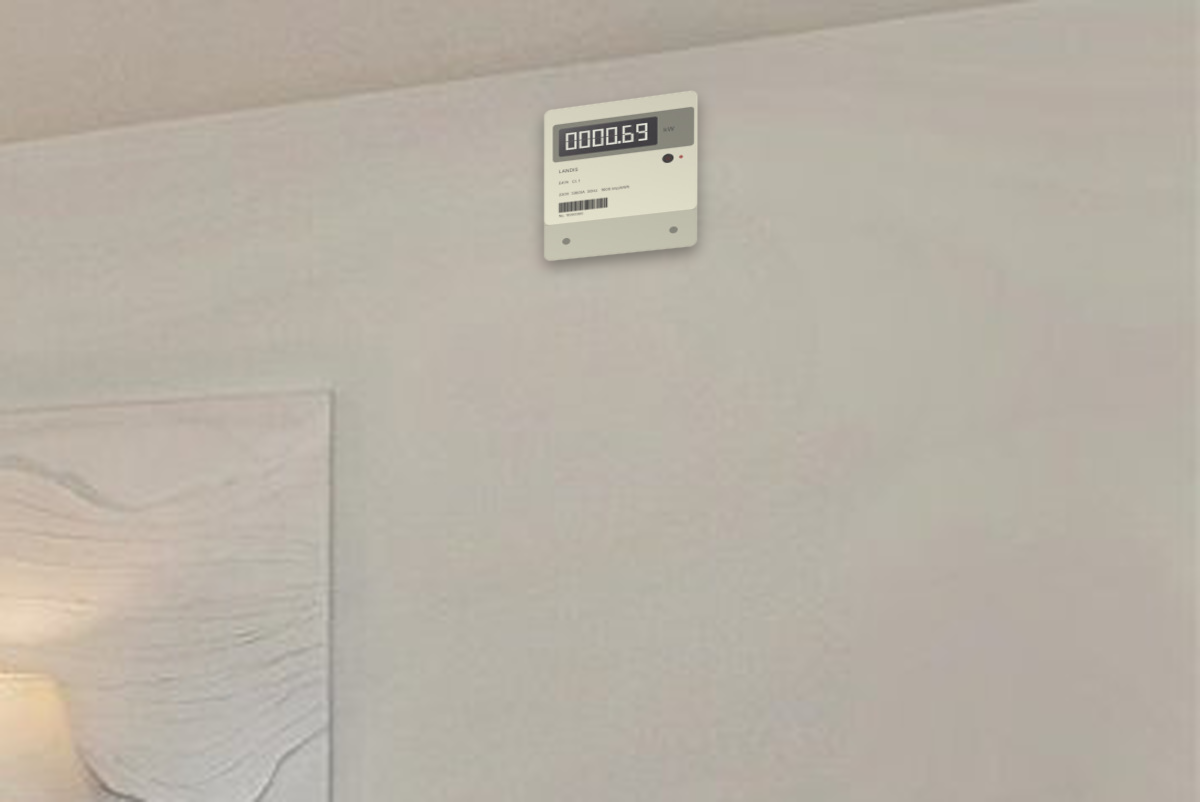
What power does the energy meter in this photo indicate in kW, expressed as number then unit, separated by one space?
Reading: 0.69 kW
